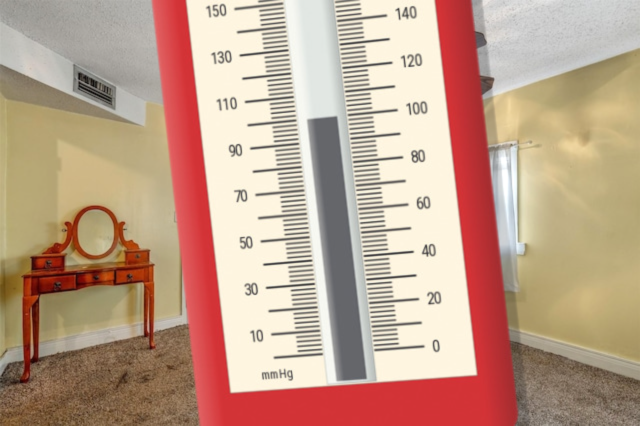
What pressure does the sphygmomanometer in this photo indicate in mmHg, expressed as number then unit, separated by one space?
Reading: 100 mmHg
